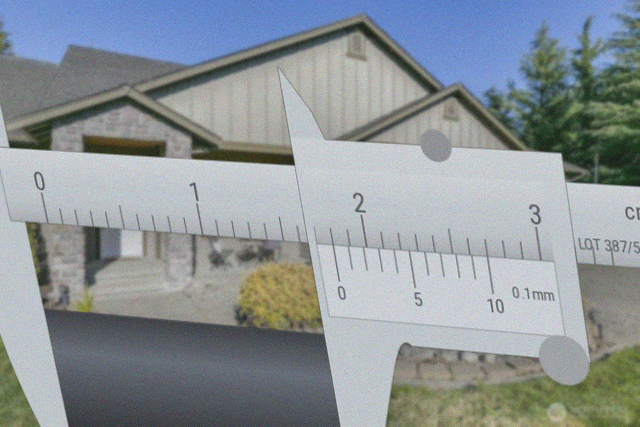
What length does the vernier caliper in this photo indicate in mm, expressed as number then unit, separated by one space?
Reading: 18.0 mm
